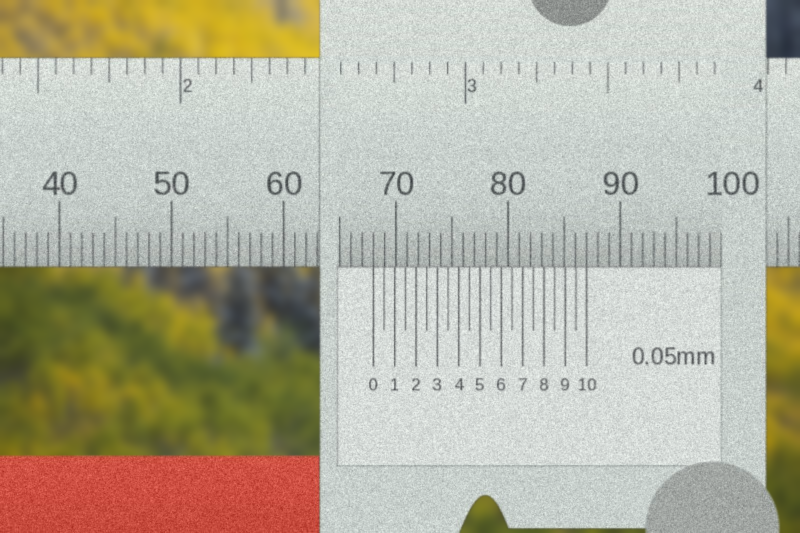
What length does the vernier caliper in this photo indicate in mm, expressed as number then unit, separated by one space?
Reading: 68.0 mm
